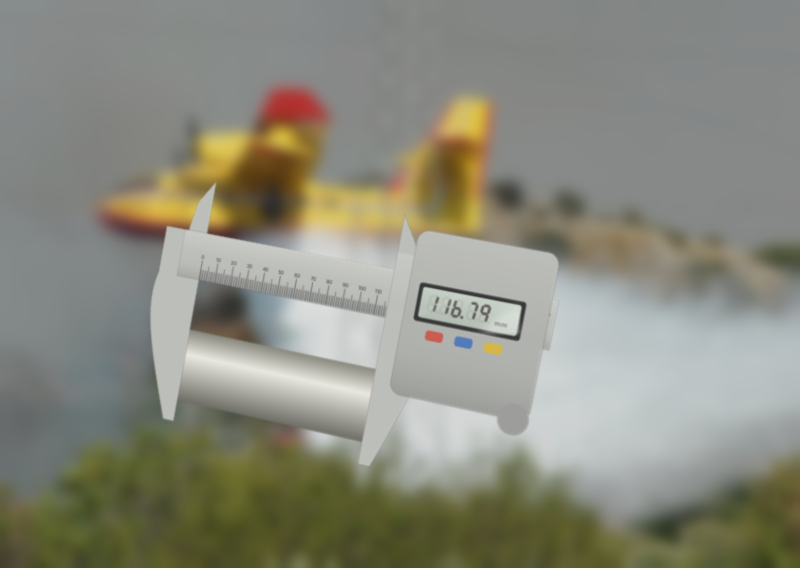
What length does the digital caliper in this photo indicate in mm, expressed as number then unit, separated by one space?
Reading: 116.79 mm
